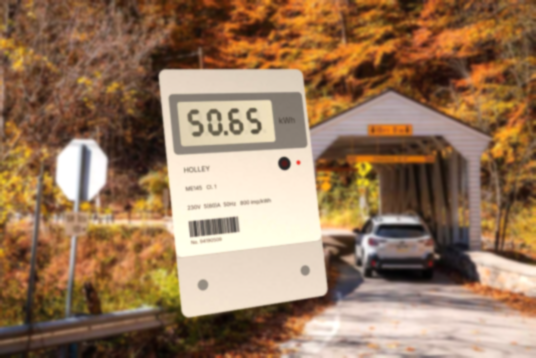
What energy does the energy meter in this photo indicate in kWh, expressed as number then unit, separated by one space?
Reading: 50.65 kWh
